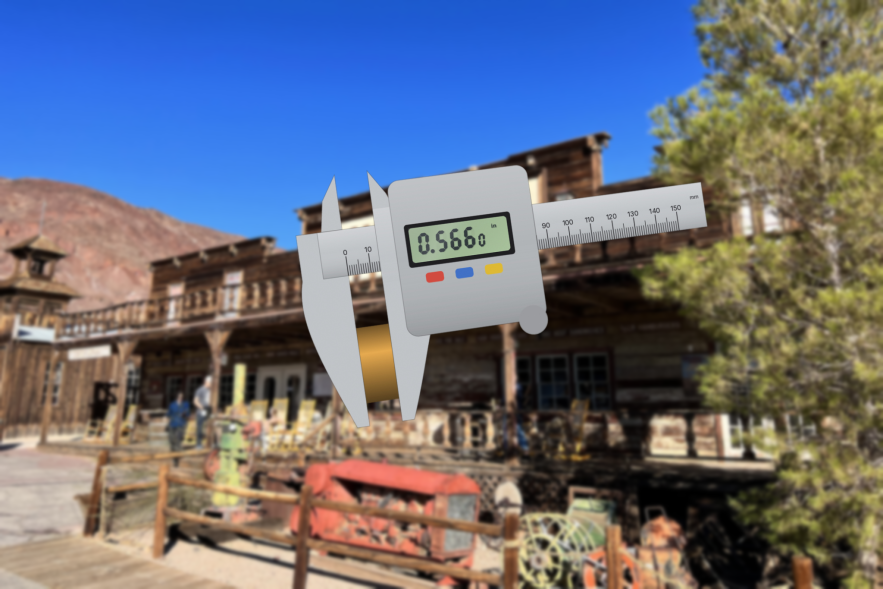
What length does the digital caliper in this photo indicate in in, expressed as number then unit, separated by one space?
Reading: 0.5660 in
